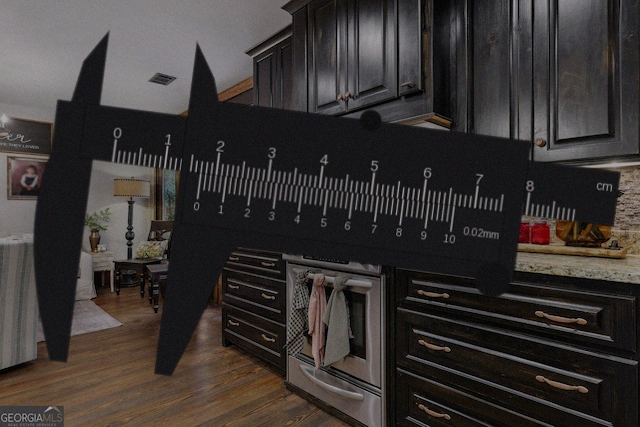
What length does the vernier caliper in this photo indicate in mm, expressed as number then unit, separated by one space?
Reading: 17.0 mm
